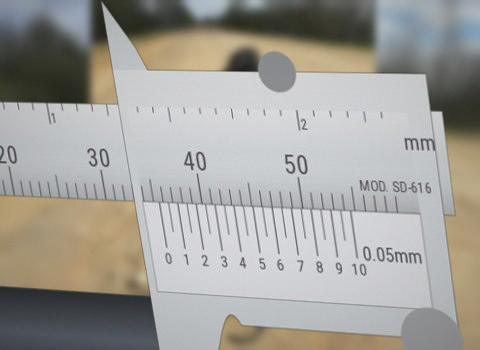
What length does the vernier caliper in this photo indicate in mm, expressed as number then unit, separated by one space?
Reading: 35.6 mm
